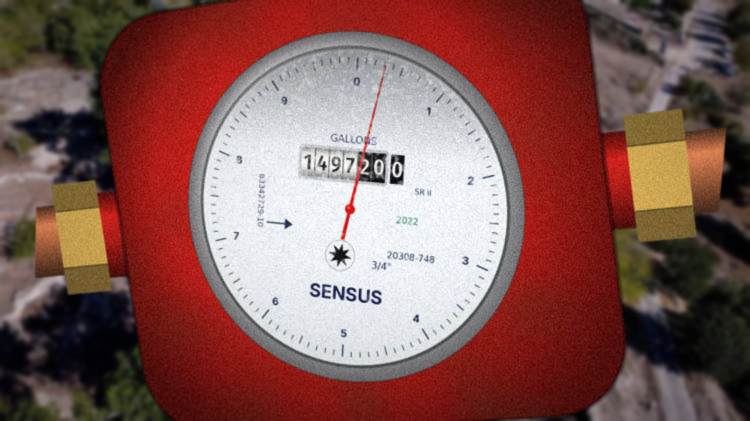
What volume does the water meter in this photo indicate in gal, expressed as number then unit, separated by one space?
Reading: 1497200.3 gal
